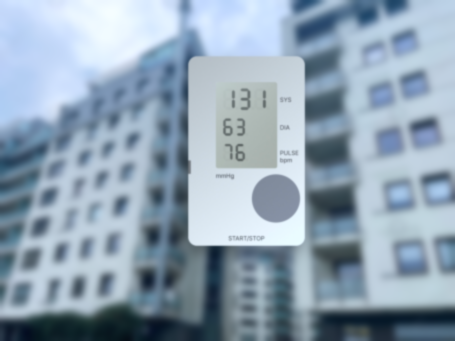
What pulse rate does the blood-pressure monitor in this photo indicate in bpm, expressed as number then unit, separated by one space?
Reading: 76 bpm
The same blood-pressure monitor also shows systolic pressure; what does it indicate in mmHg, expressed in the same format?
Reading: 131 mmHg
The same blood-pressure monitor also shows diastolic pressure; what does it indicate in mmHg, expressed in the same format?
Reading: 63 mmHg
